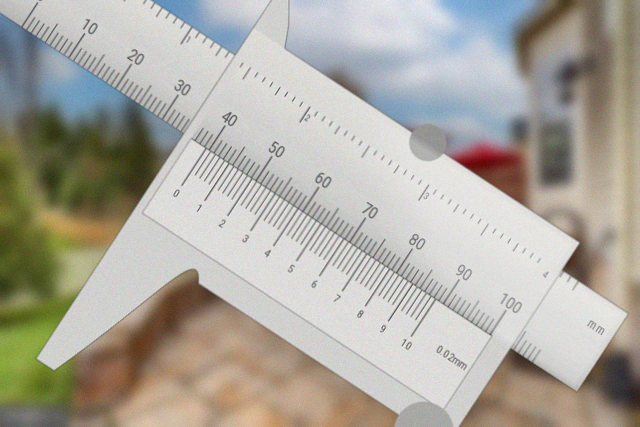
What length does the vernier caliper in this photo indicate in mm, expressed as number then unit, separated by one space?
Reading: 39.4 mm
